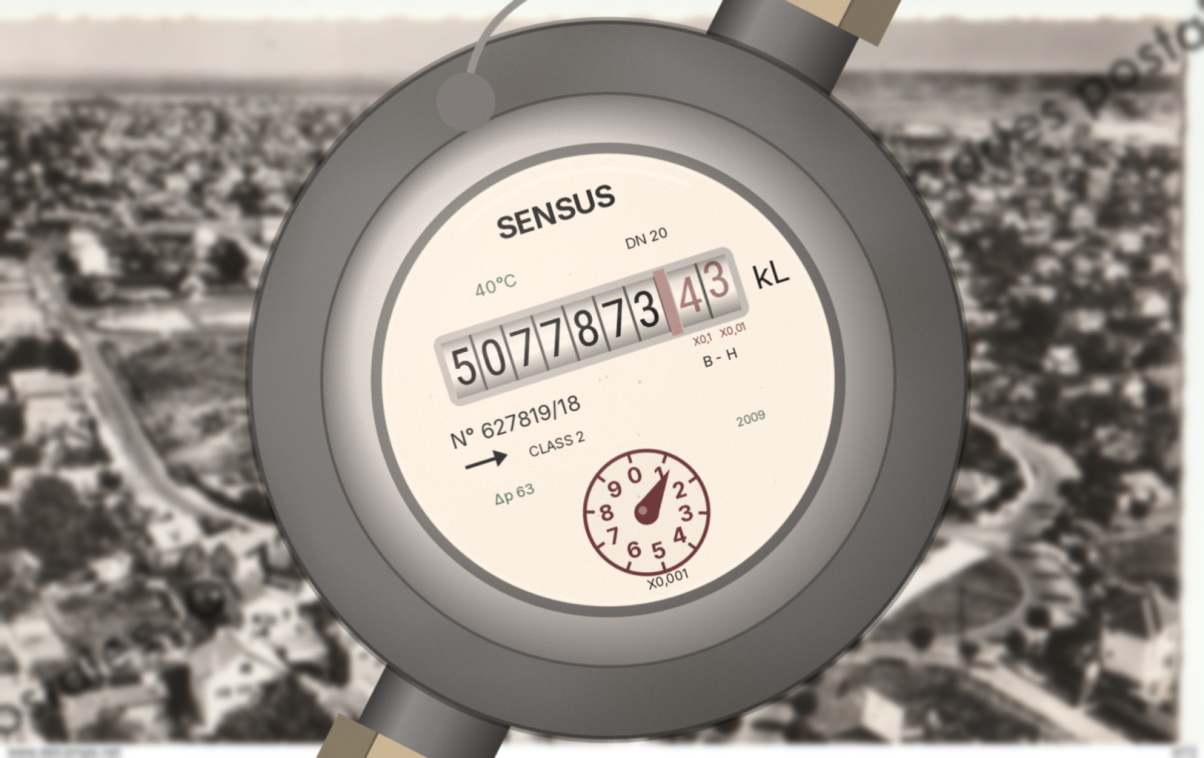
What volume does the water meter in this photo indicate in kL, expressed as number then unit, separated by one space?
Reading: 5077873.431 kL
